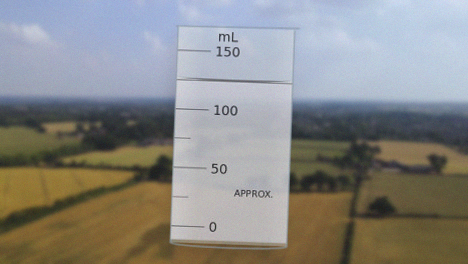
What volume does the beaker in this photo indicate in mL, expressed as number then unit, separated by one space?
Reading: 125 mL
